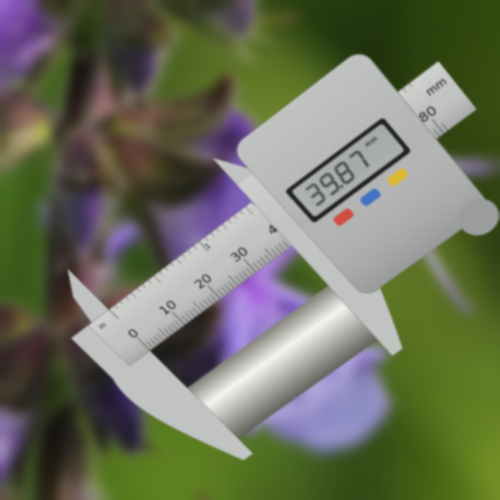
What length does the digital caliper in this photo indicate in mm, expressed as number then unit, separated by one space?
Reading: 39.87 mm
